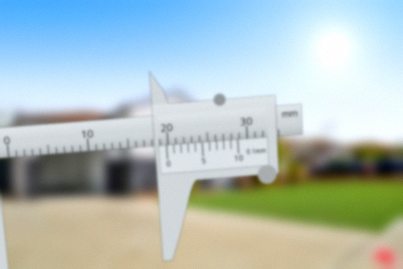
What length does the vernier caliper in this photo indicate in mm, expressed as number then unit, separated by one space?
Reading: 19.8 mm
